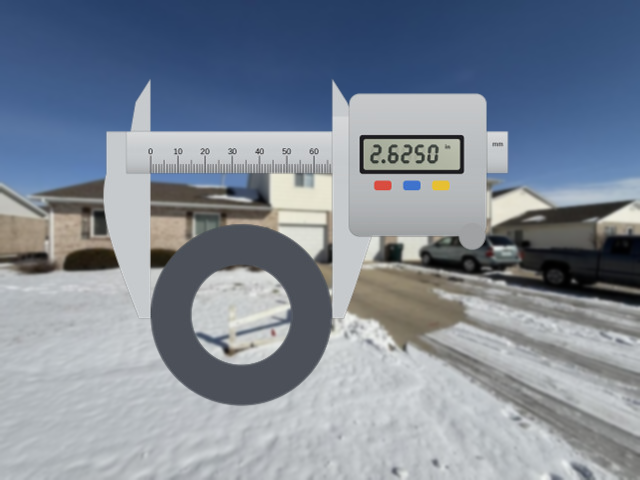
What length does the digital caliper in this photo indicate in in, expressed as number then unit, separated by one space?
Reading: 2.6250 in
